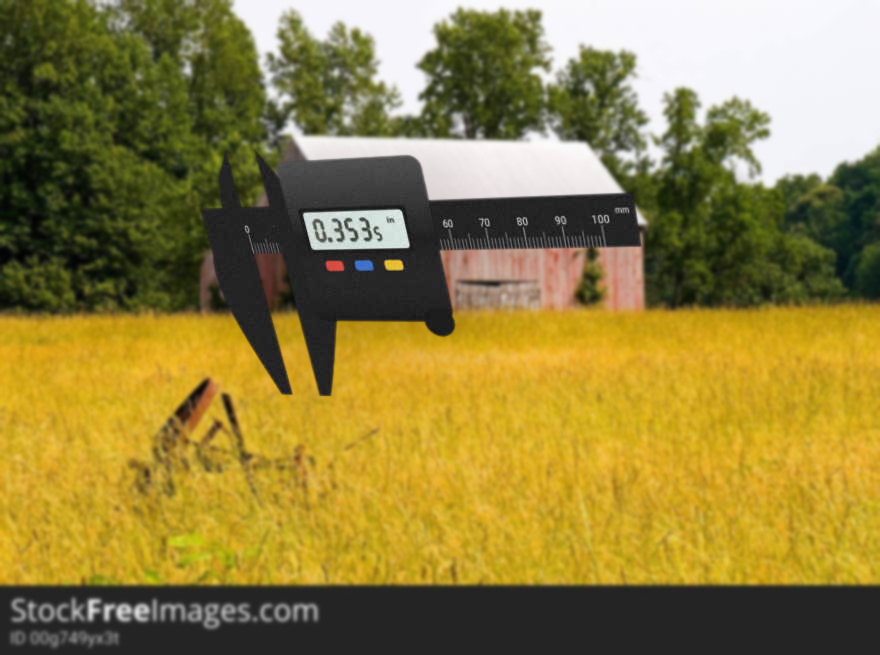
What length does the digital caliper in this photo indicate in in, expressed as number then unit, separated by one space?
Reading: 0.3535 in
